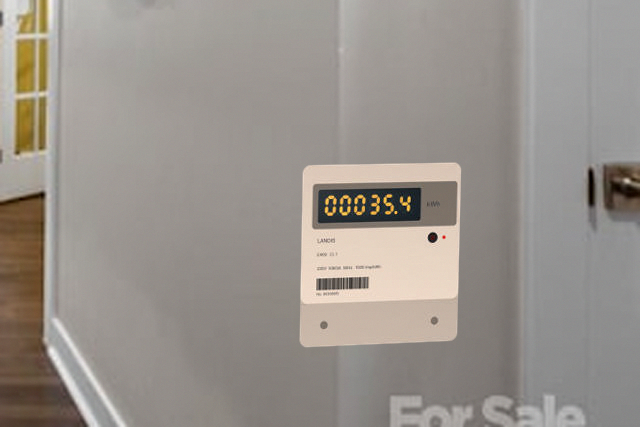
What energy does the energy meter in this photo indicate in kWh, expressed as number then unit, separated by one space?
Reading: 35.4 kWh
